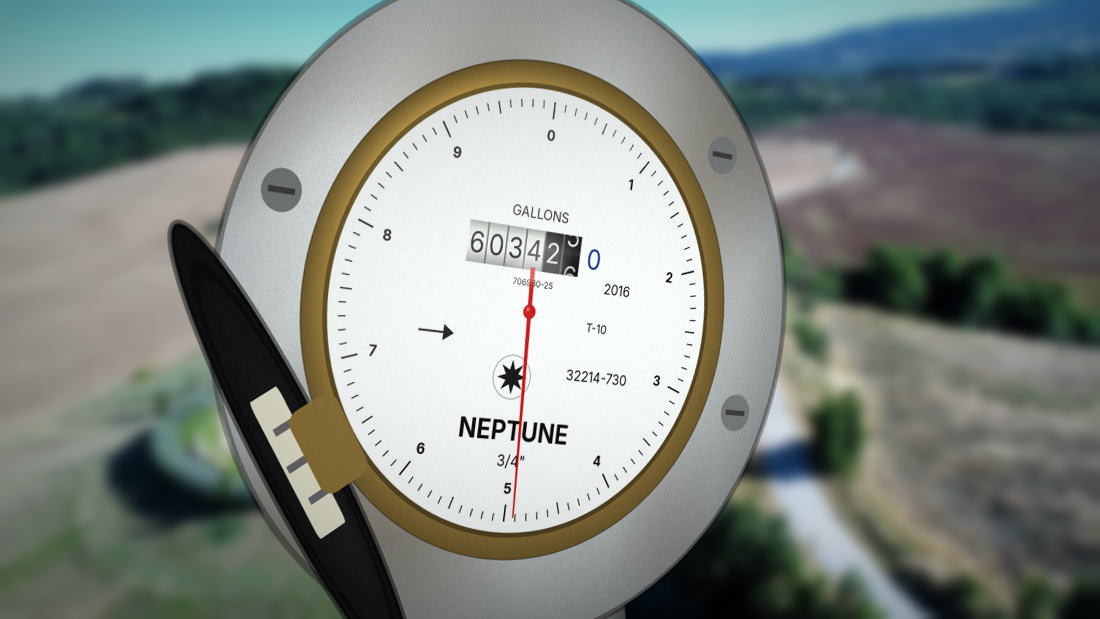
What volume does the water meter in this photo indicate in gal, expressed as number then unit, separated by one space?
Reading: 6034254.9 gal
